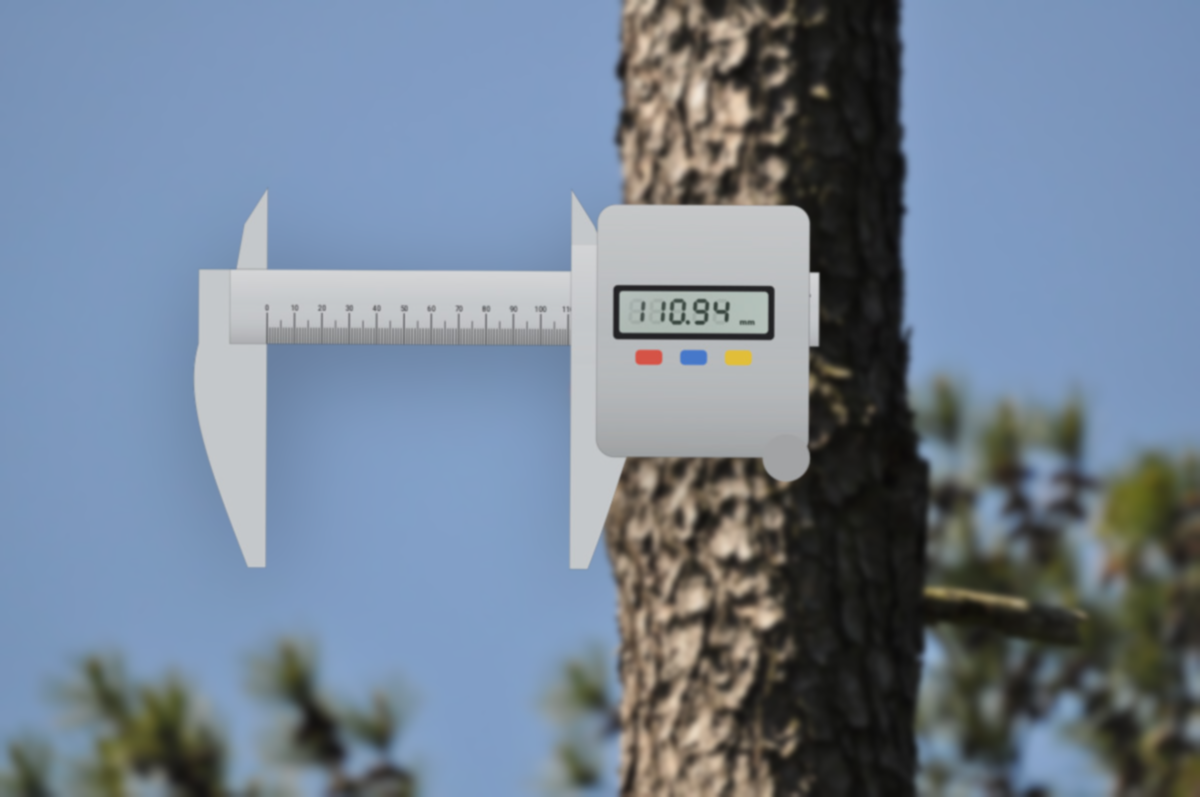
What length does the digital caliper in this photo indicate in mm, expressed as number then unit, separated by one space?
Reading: 110.94 mm
